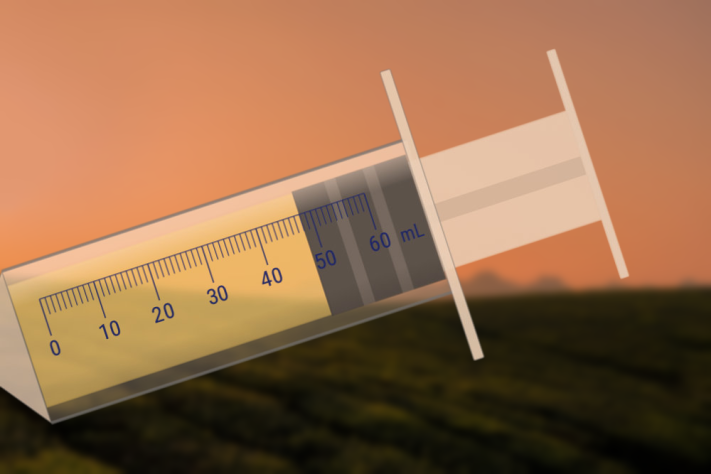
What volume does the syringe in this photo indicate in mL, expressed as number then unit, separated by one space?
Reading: 48 mL
